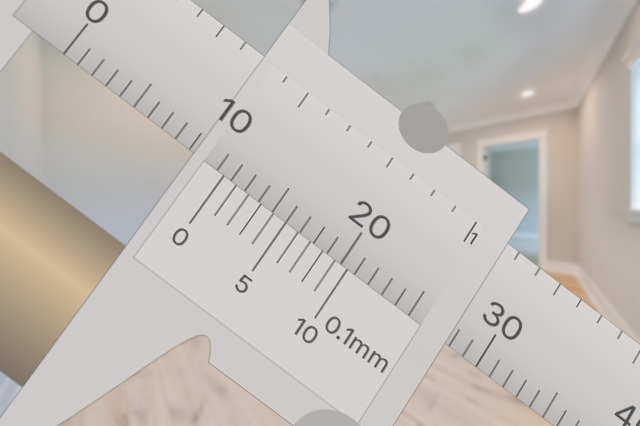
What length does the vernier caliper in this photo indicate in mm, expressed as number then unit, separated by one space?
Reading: 11.5 mm
